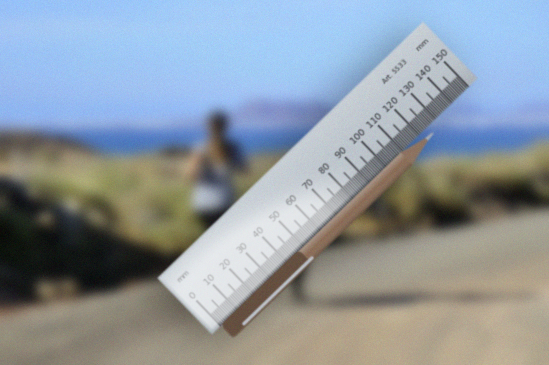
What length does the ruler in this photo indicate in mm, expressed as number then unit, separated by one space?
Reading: 125 mm
